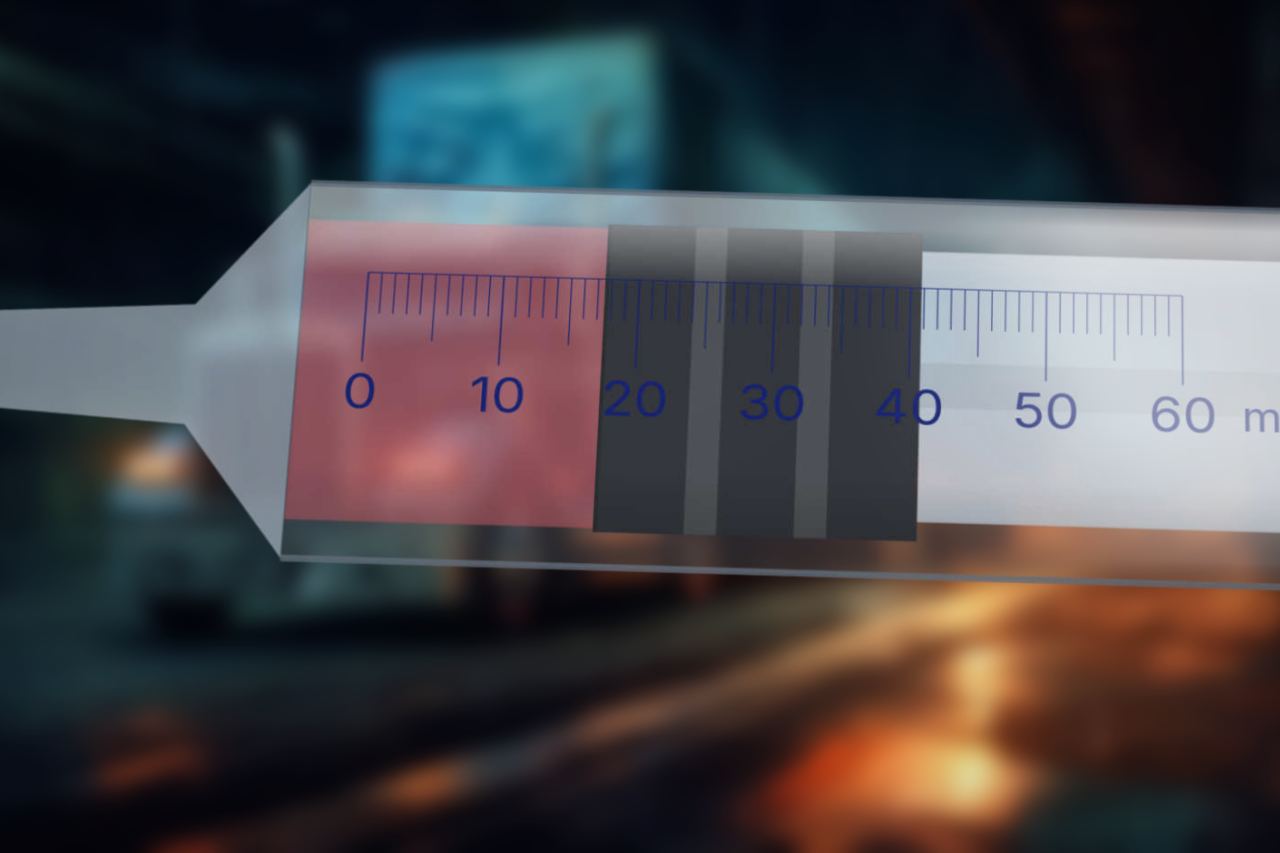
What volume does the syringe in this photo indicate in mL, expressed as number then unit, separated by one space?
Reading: 17.5 mL
